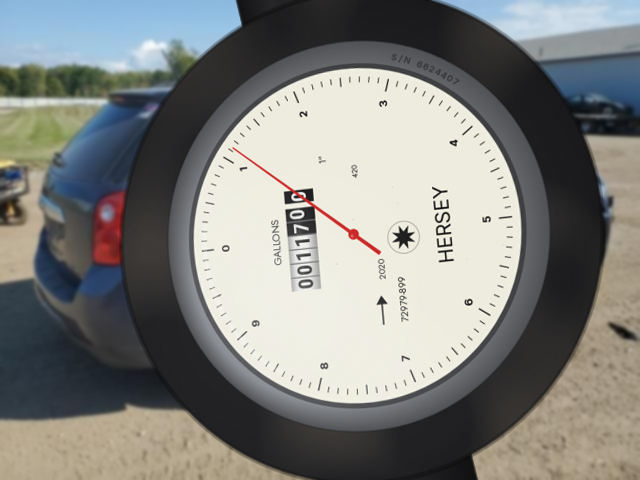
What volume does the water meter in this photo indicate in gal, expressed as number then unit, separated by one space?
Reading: 11701.1 gal
